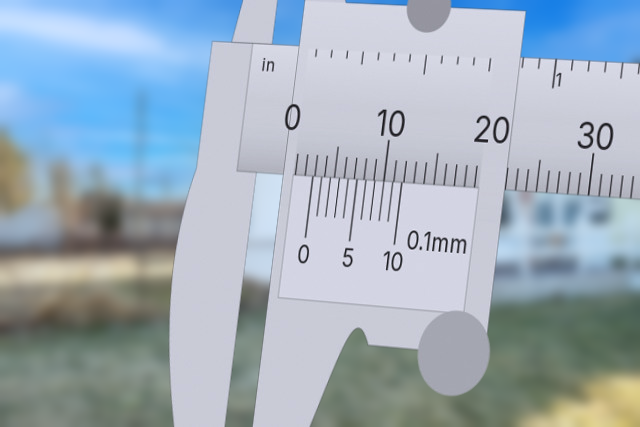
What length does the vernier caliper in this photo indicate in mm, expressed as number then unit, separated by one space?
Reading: 2.8 mm
